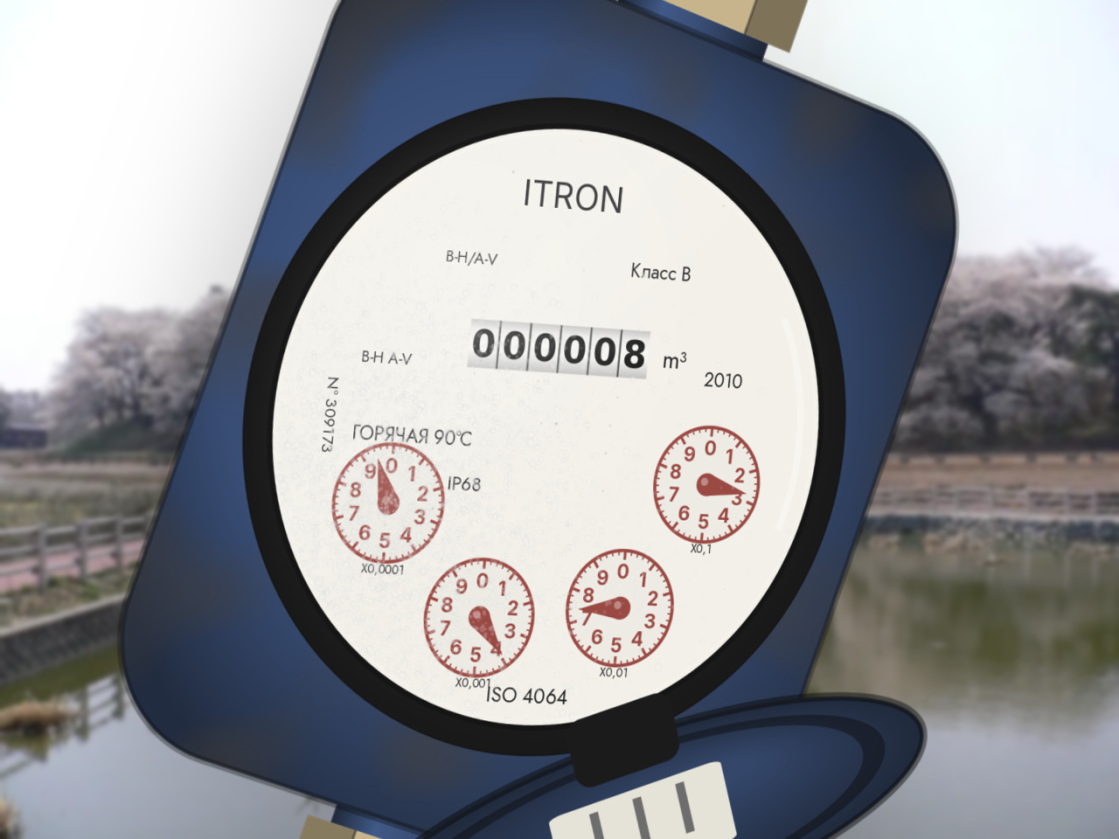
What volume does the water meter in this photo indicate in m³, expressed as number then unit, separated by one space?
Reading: 8.2739 m³
